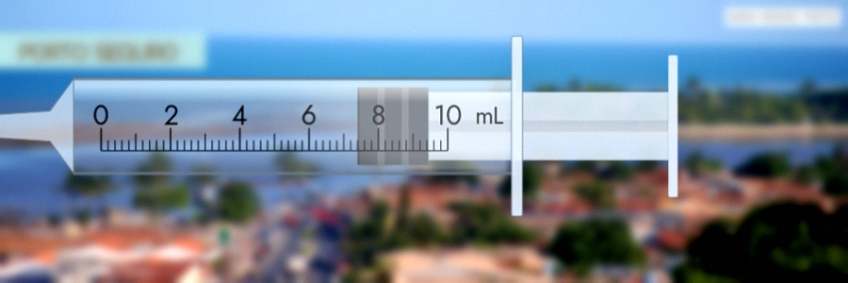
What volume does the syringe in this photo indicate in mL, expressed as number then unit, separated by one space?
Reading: 7.4 mL
